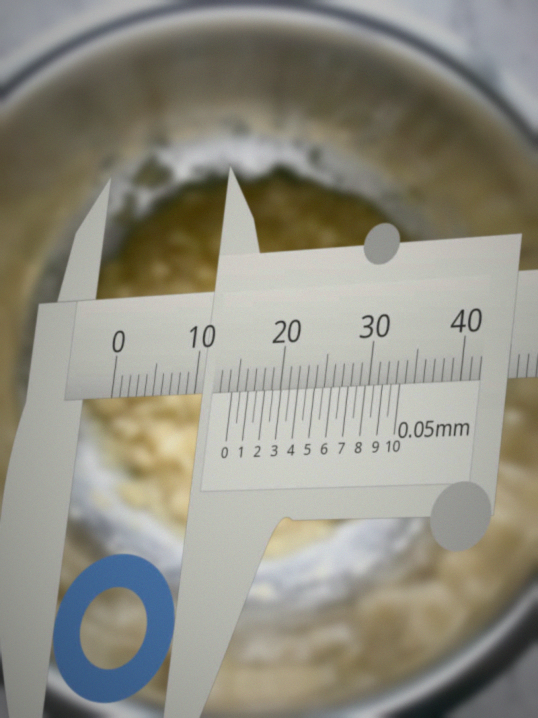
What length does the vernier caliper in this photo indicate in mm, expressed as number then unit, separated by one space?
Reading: 14.4 mm
